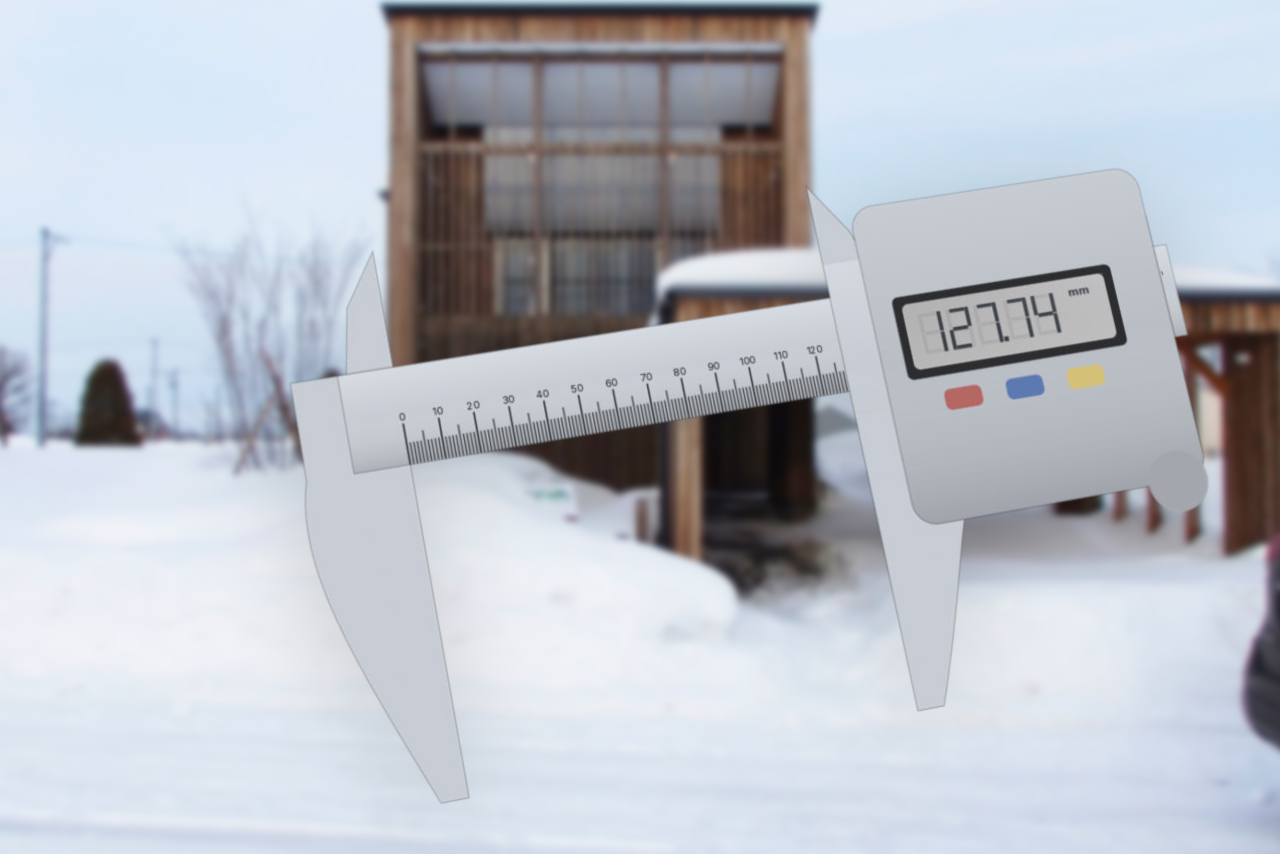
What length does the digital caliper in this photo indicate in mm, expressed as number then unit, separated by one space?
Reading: 127.74 mm
